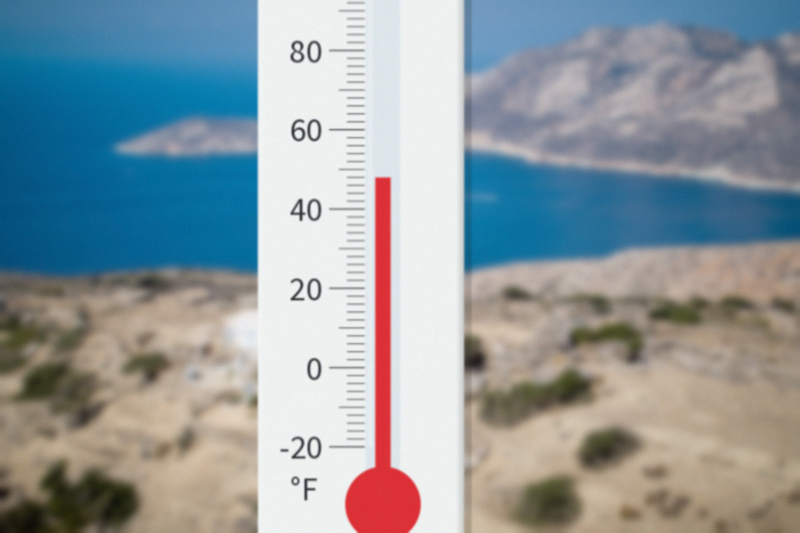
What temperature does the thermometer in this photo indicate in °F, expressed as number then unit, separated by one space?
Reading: 48 °F
